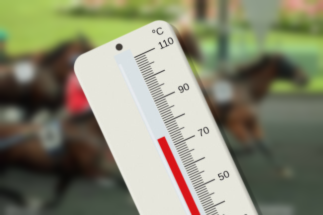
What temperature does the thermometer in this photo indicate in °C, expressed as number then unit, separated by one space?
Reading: 75 °C
